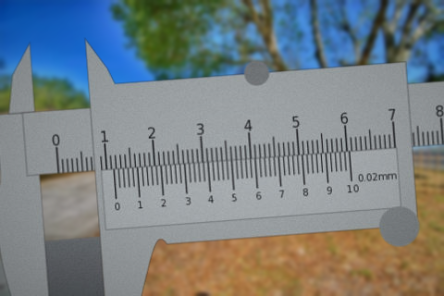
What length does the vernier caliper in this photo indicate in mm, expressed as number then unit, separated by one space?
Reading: 11.5 mm
